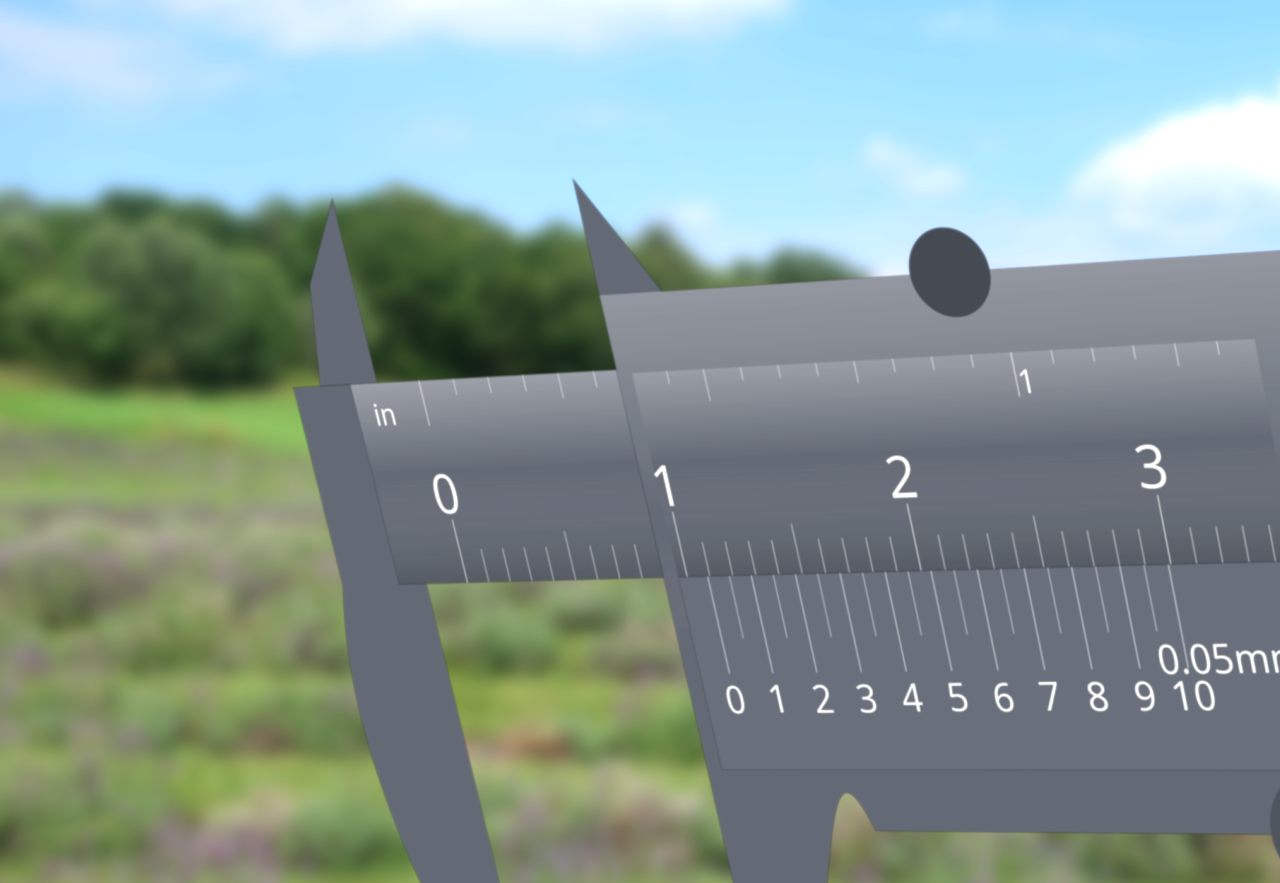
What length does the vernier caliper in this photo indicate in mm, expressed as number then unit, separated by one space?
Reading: 10.9 mm
